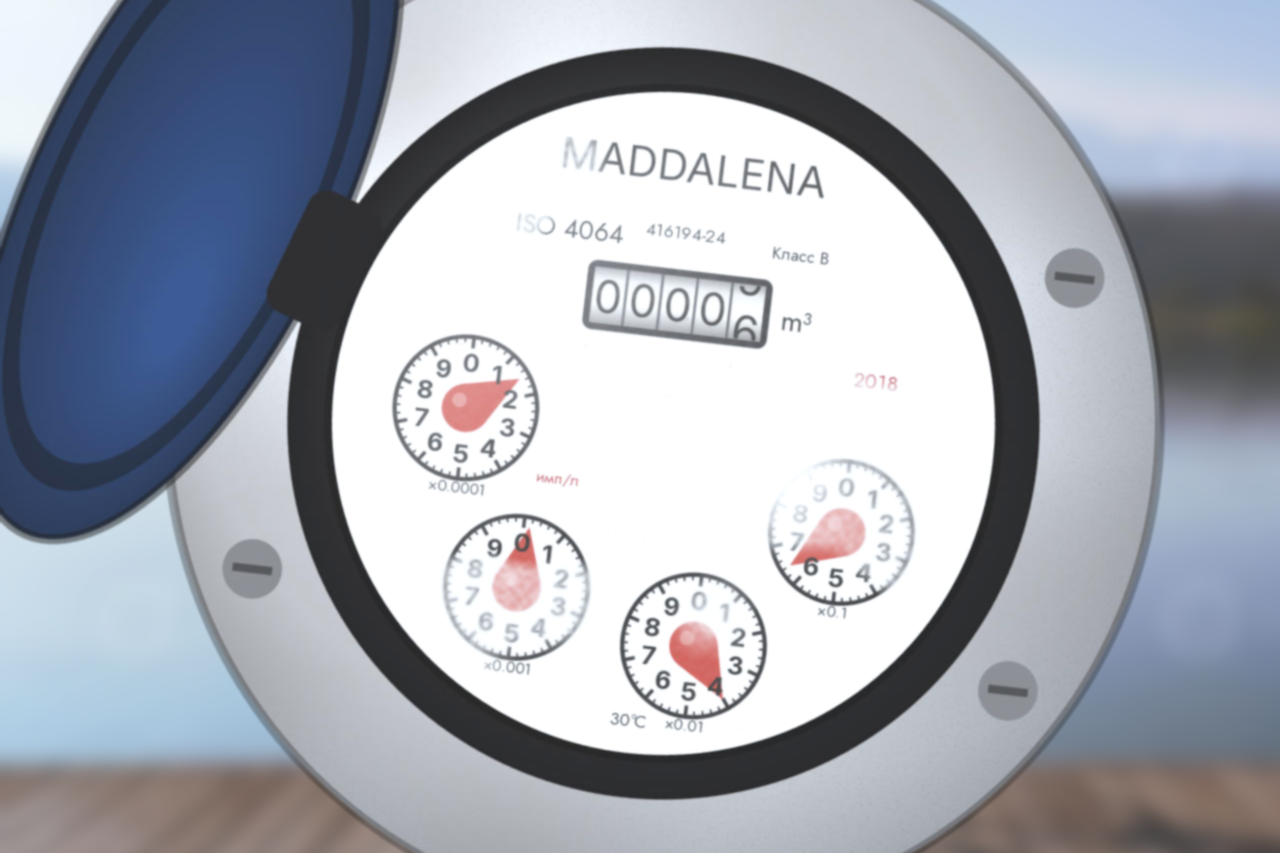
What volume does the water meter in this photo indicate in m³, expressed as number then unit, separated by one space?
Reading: 5.6401 m³
